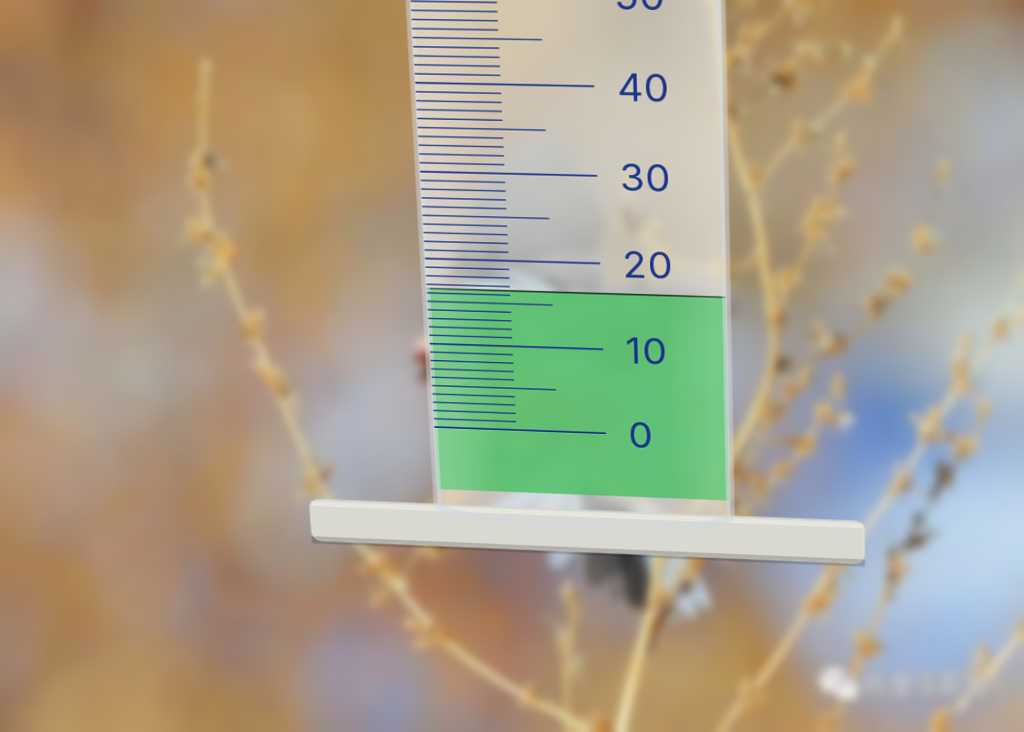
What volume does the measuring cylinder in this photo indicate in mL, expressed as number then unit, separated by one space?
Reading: 16.5 mL
